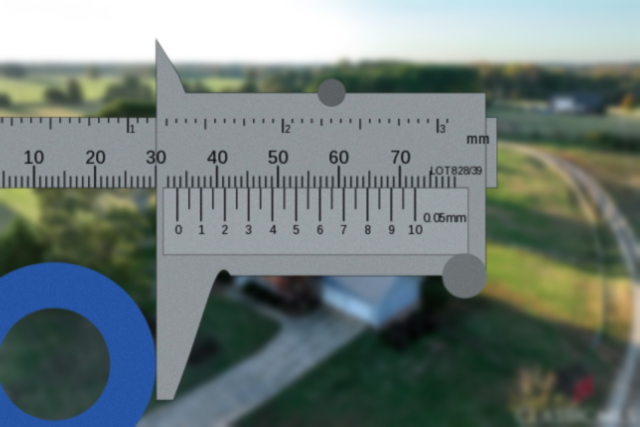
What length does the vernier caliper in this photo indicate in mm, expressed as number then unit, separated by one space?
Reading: 33.5 mm
